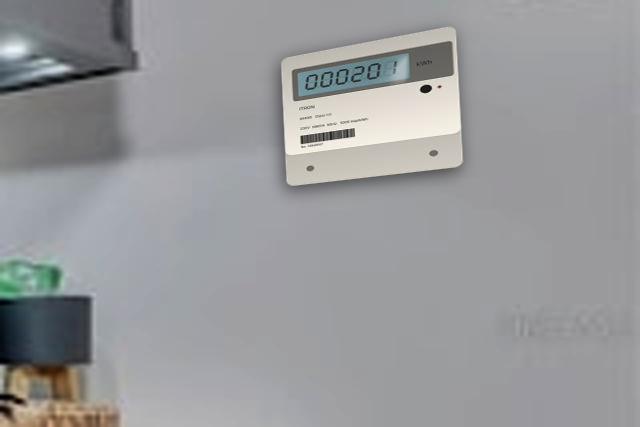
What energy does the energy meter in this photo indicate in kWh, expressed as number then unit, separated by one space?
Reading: 201 kWh
